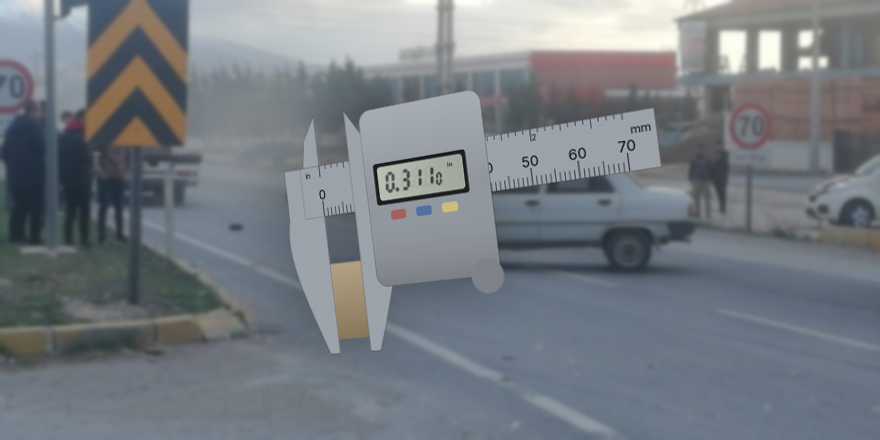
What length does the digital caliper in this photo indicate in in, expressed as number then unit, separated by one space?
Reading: 0.3110 in
